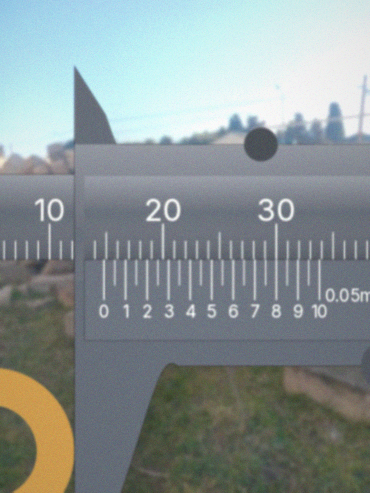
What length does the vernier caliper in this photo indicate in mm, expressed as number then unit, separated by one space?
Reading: 14.8 mm
